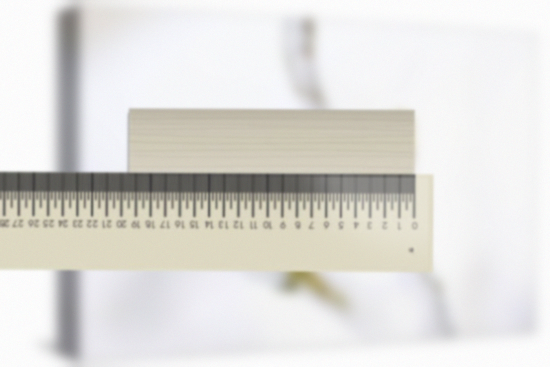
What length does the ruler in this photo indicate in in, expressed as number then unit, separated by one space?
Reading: 19.5 in
